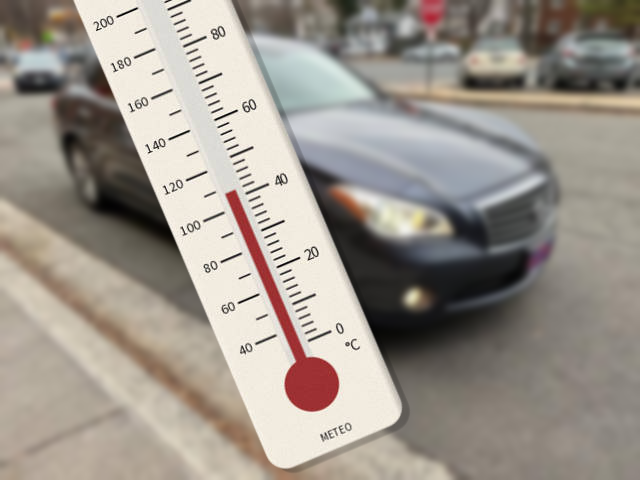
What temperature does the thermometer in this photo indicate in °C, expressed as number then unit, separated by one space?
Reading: 42 °C
